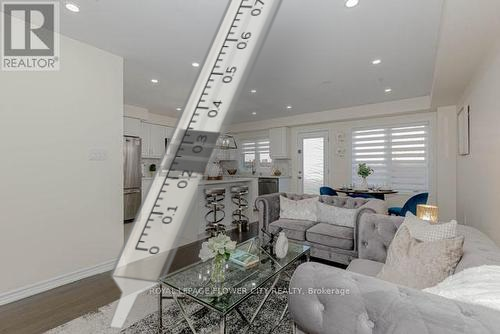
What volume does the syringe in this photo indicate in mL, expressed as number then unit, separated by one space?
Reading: 0.22 mL
